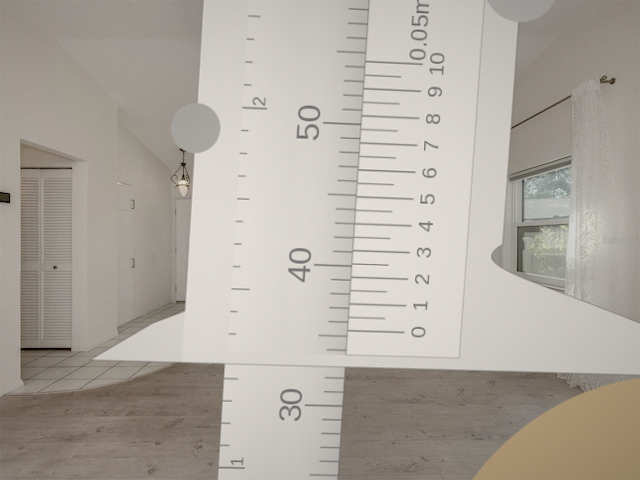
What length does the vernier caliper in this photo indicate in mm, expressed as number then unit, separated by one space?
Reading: 35.4 mm
